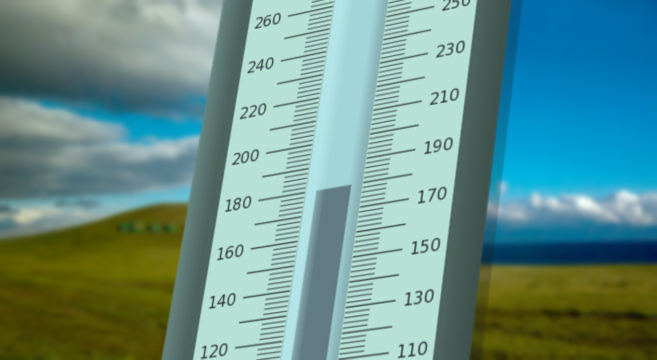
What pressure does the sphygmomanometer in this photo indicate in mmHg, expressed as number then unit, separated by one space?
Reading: 180 mmHg
